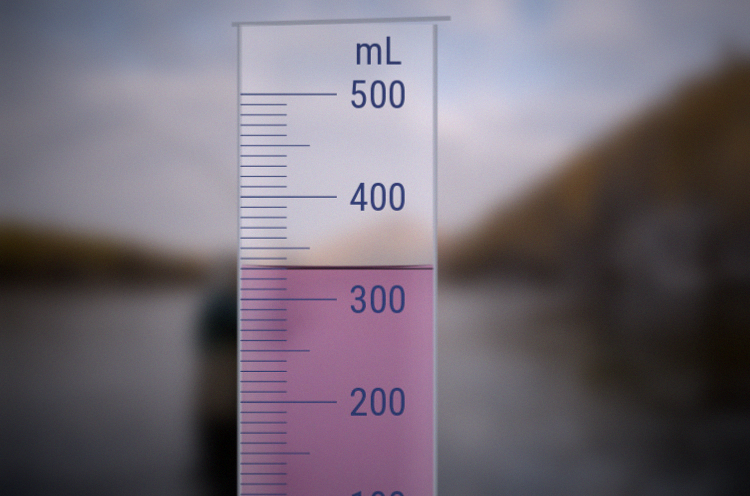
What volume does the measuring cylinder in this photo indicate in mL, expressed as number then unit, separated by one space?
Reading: 330 mL
